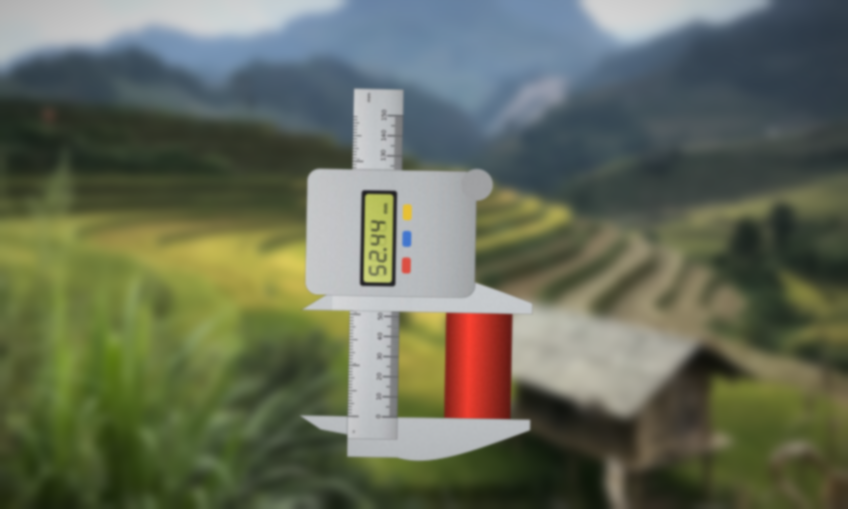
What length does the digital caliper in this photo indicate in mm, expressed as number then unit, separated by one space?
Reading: 52.44 mm
